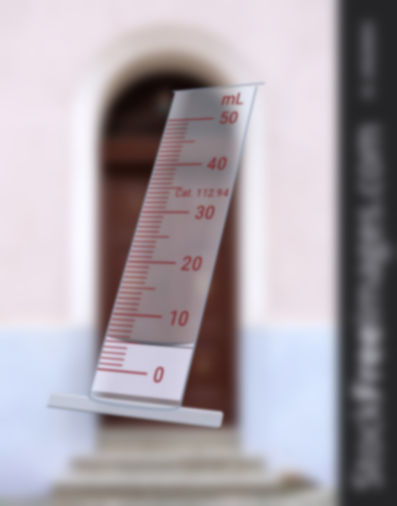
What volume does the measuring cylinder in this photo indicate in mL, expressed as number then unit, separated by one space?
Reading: 5 mL
